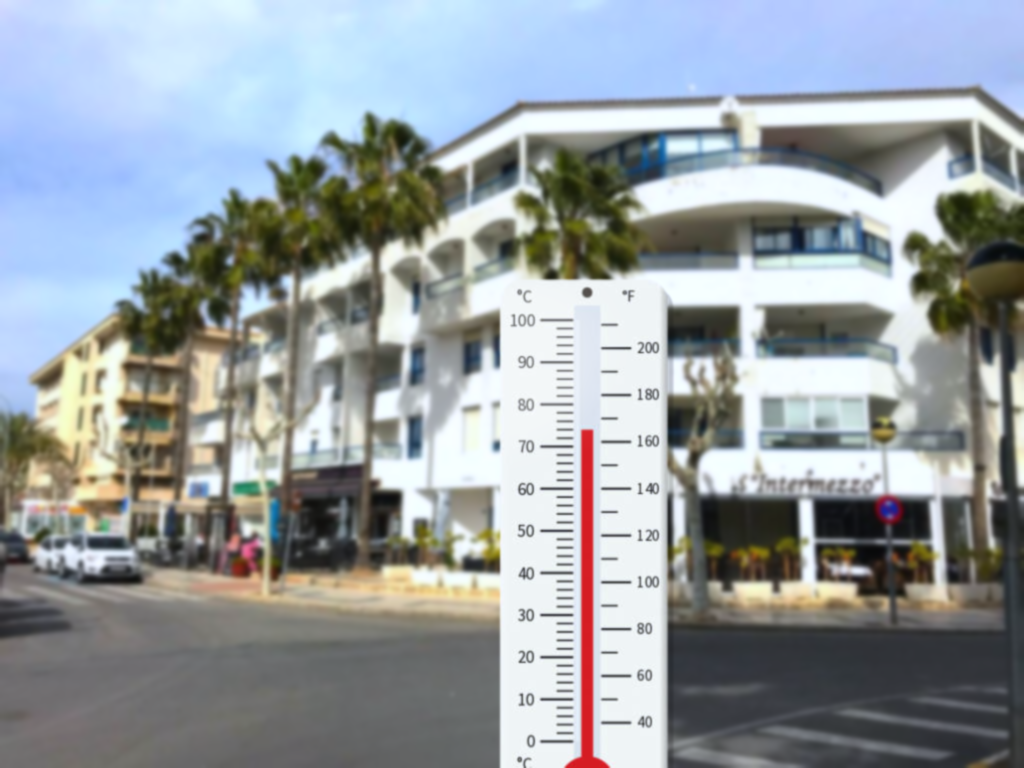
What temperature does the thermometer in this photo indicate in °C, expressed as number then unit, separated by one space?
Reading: 74 °C
